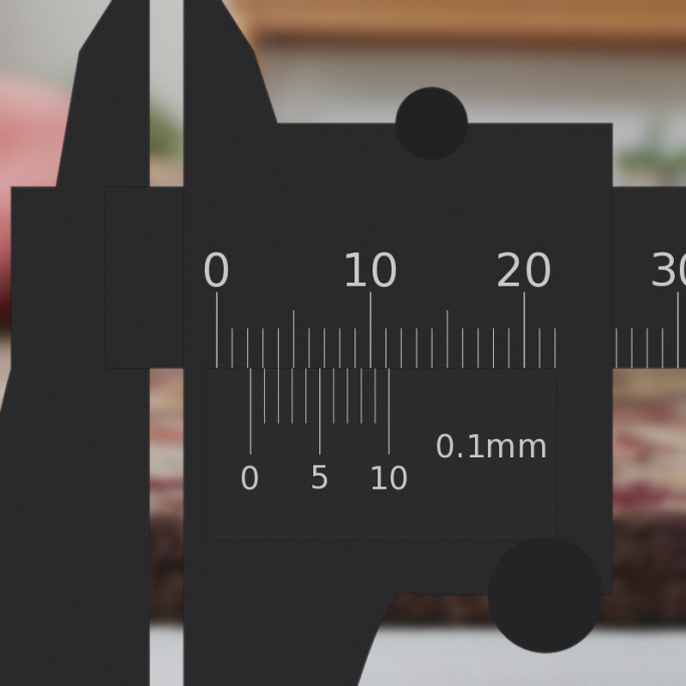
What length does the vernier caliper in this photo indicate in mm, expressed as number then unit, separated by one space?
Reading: 2.2 mm
